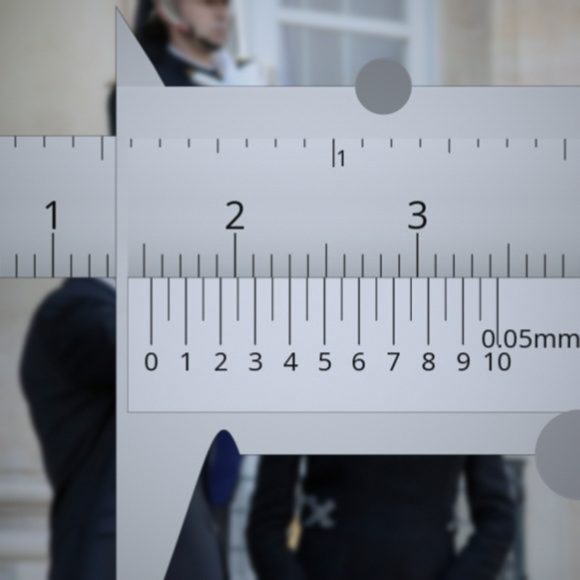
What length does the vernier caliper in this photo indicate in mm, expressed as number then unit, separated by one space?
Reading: 15.4 mm
